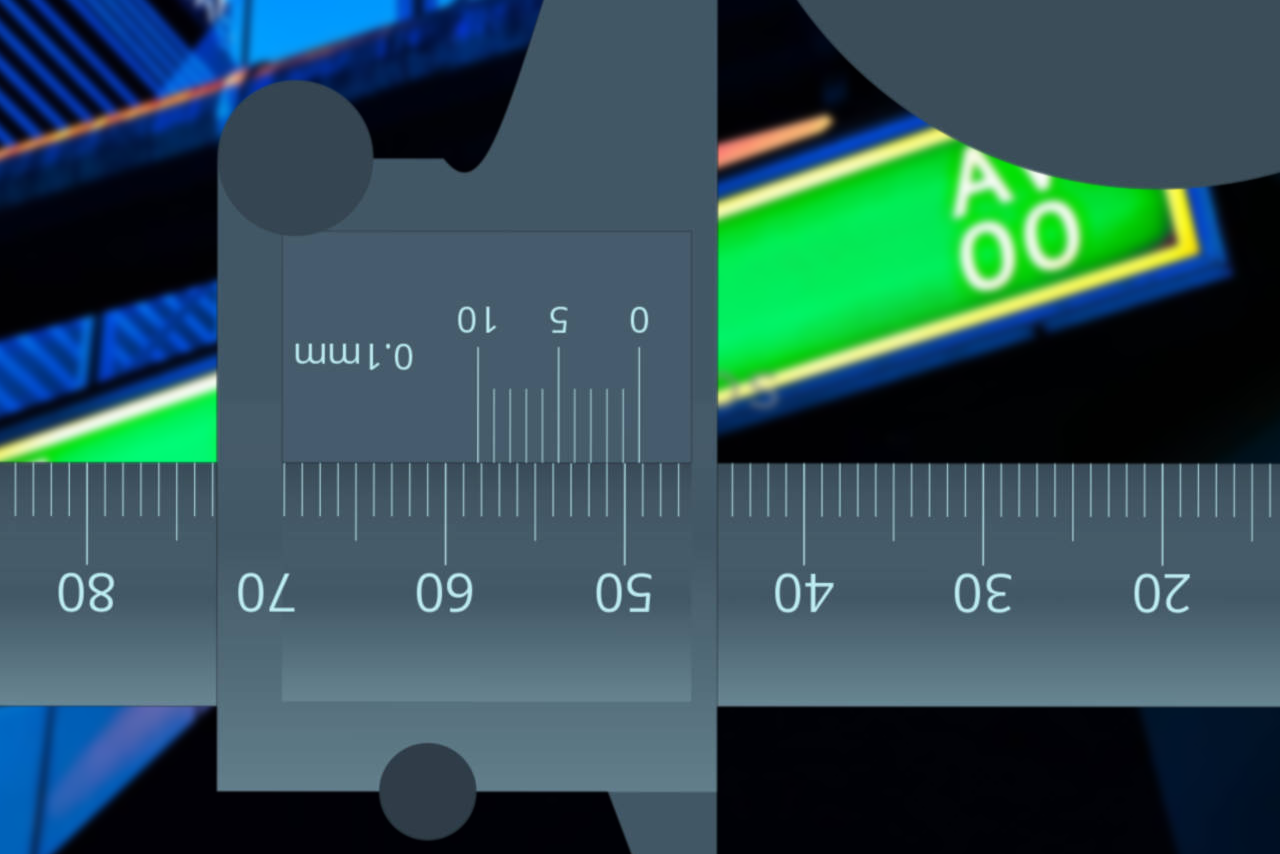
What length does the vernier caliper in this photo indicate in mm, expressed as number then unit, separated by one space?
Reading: 49.2 mm
